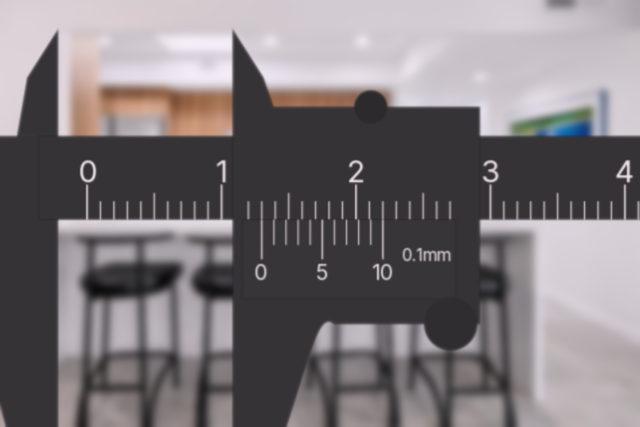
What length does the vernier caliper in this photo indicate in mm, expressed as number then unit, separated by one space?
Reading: 13.0 mm
